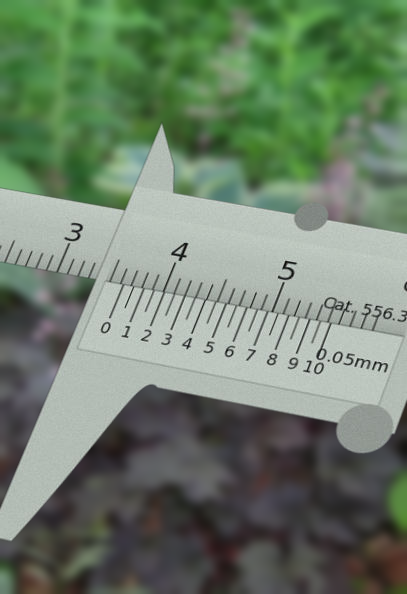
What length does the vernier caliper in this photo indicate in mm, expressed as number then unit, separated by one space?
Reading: 36.3 mm
